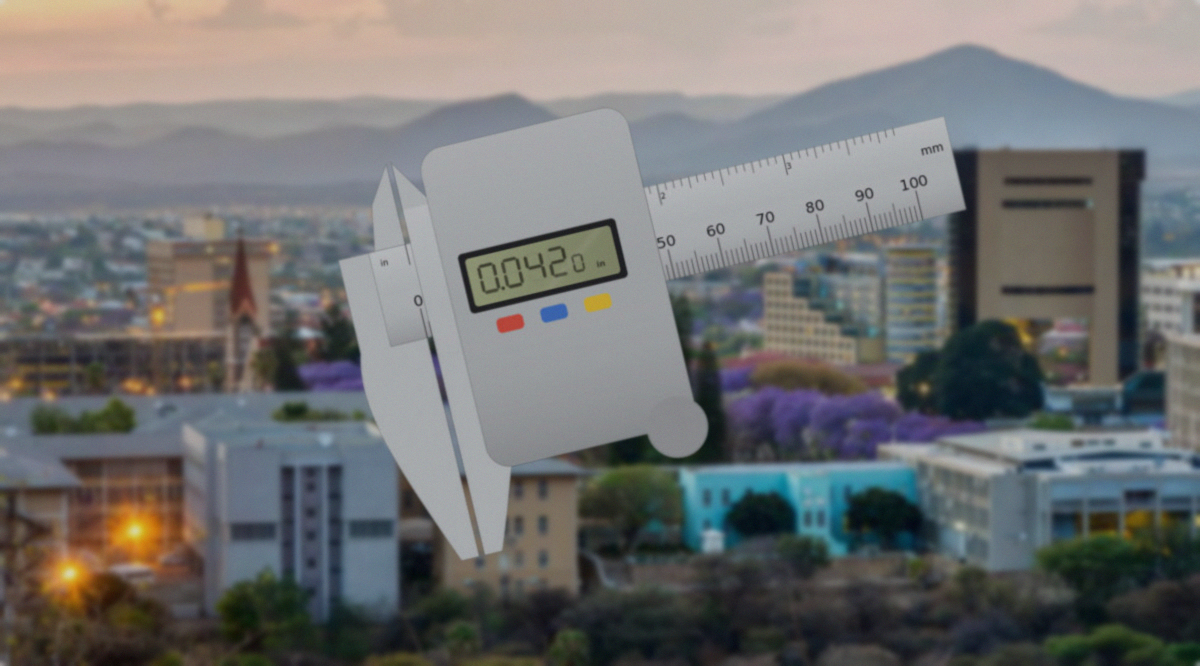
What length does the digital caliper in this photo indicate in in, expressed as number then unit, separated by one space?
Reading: 0.0420 in
